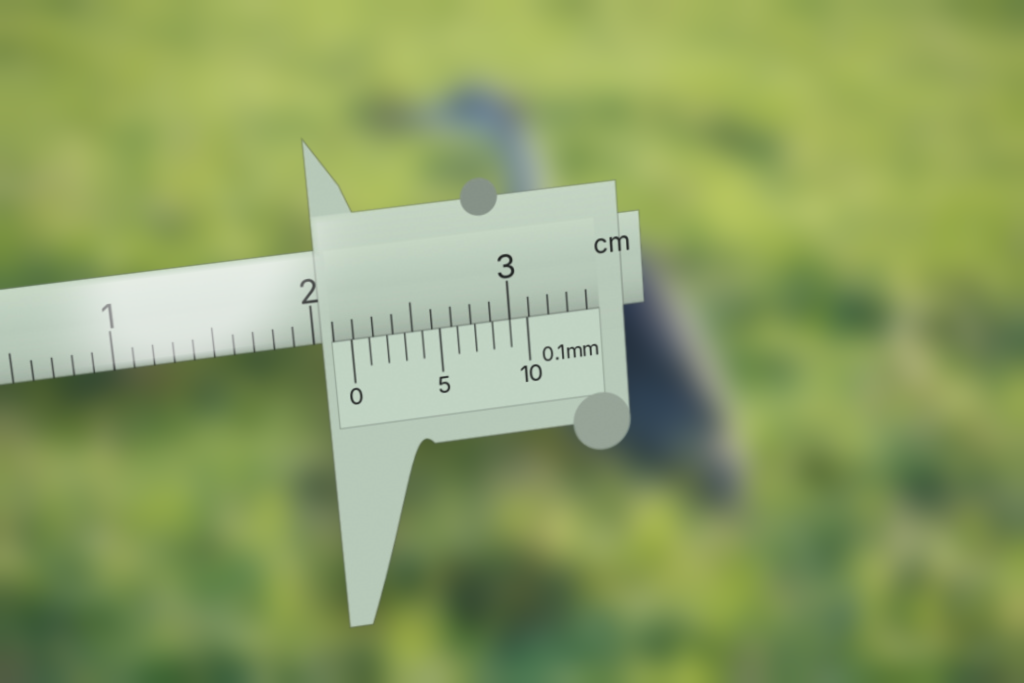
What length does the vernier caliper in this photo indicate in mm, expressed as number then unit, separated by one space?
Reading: 21.9 mm
